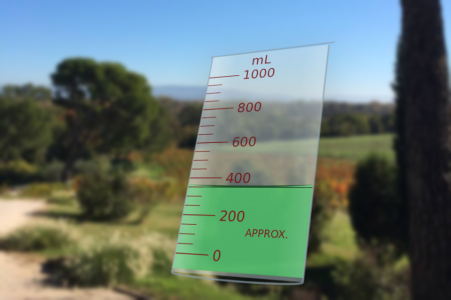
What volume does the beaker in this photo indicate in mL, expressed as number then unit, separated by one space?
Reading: 350 mL
